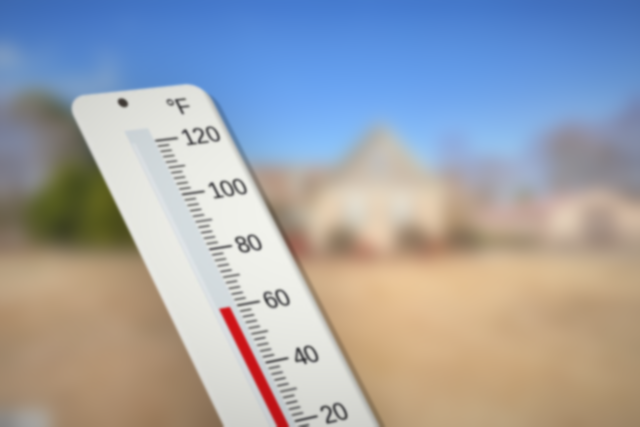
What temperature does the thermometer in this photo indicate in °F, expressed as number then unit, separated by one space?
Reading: 60 °F
